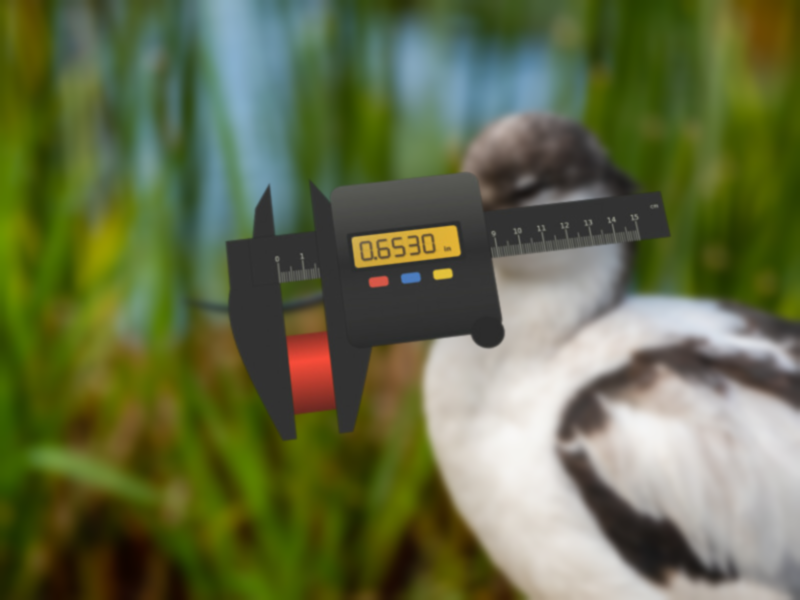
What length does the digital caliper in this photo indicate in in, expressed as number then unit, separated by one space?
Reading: 0.6530 in
